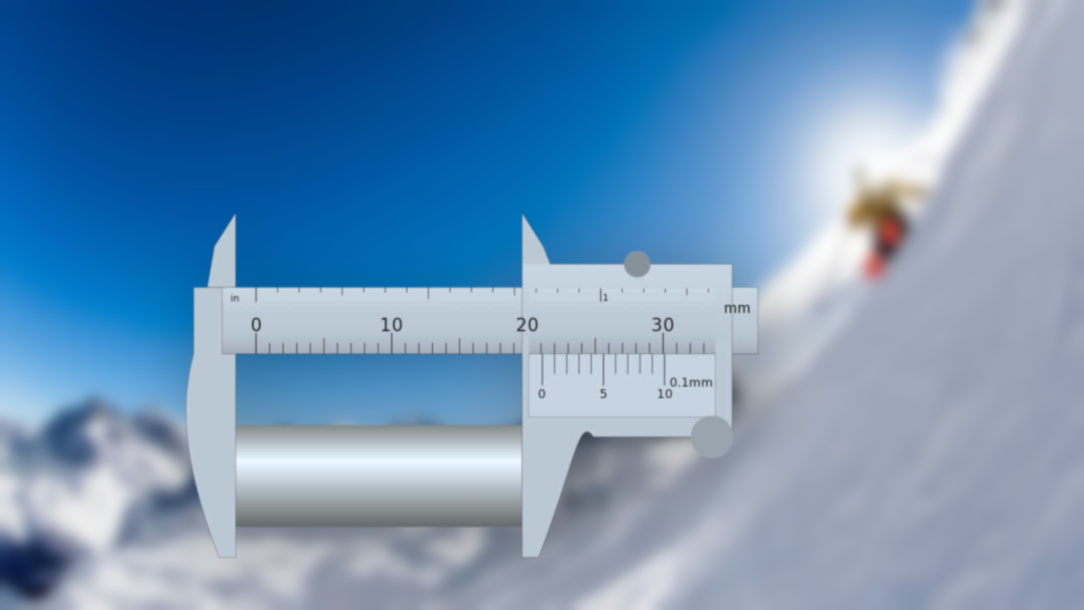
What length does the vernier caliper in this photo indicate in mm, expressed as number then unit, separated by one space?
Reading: 21.1 mm
